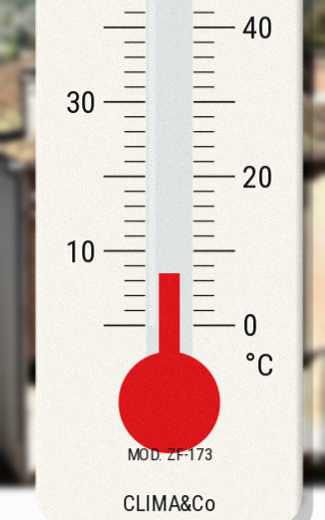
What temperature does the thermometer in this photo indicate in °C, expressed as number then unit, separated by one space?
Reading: 7 °C
